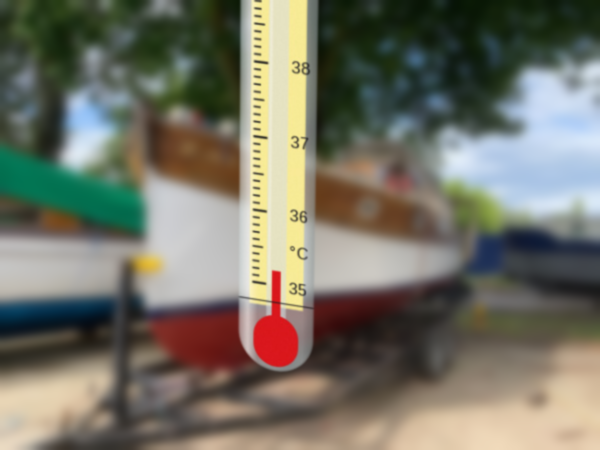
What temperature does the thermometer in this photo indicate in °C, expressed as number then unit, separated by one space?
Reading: 35.2 °C
